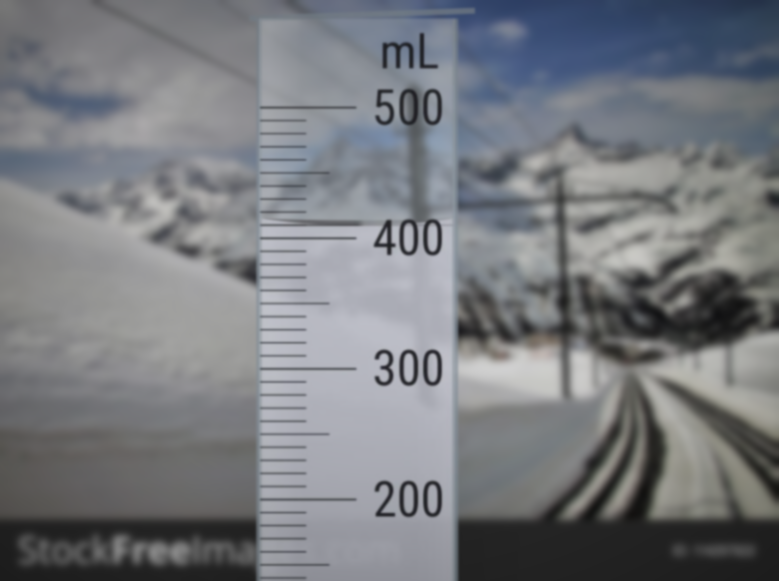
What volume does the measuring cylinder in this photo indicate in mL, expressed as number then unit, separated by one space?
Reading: 410 mL
